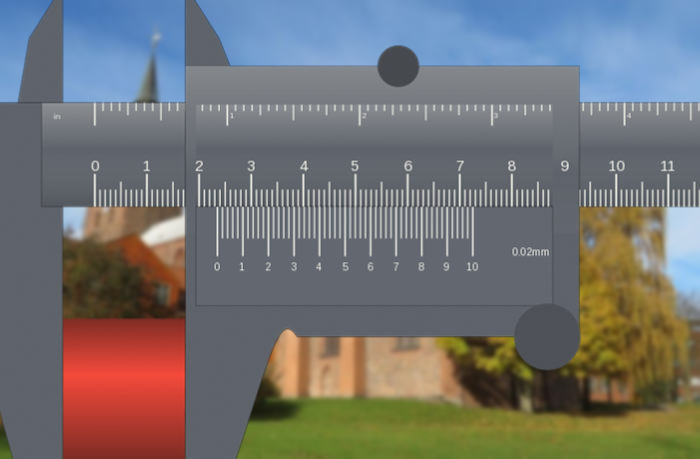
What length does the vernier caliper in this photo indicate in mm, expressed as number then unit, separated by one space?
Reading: 23.5 mm
